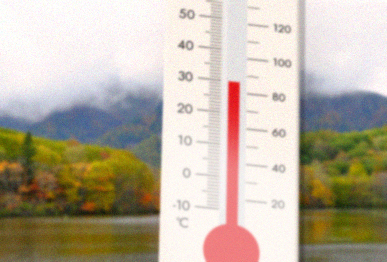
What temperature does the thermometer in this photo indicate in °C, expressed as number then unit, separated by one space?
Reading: 30 °C
